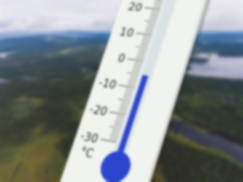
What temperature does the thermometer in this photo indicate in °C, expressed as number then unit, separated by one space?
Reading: -5 °C
